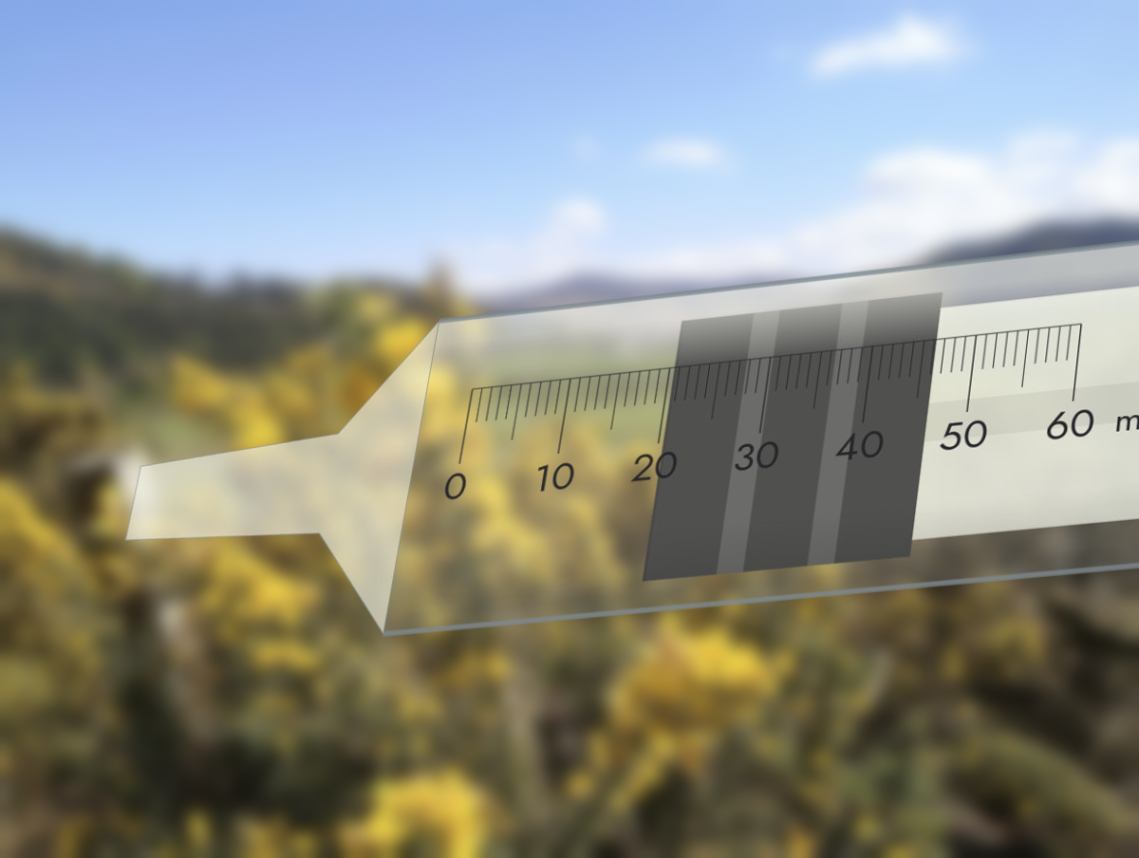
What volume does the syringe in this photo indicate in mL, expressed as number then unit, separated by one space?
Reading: 20.5 mL
